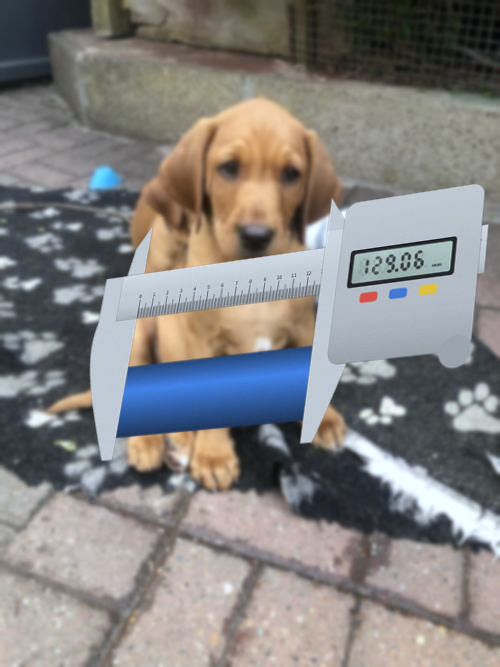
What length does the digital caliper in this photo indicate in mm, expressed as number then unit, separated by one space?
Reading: 129.06 mm
